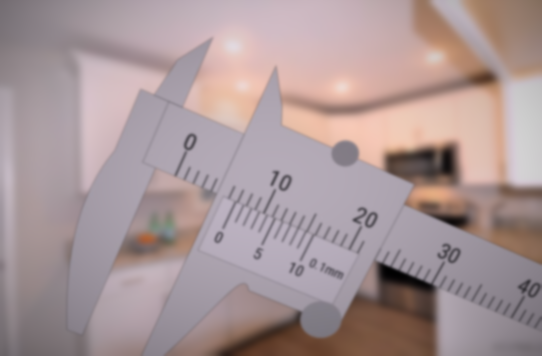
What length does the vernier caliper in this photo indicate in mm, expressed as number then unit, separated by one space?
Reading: 6.8 mm
